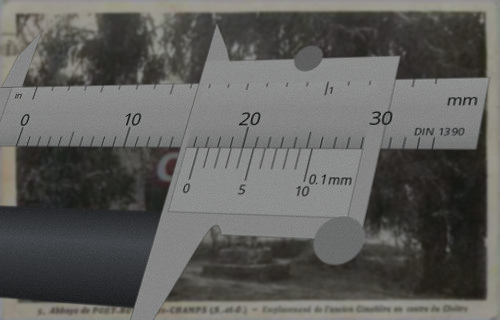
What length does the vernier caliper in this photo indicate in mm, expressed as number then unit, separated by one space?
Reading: 16.4 mm
